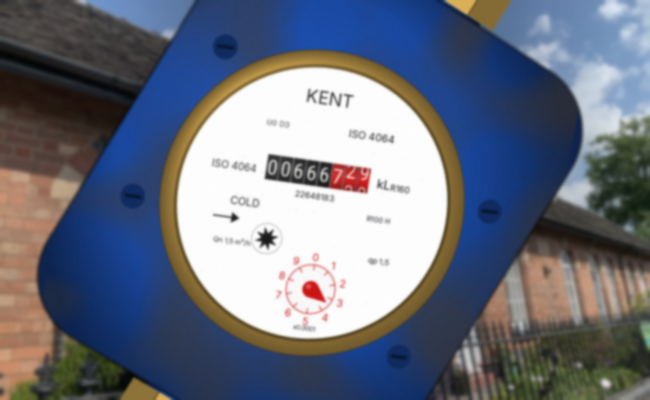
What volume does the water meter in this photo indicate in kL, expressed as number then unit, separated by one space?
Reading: 666.7293 kL
